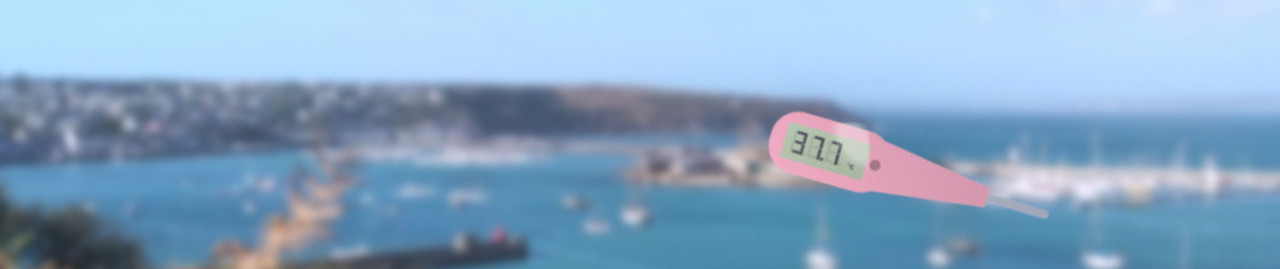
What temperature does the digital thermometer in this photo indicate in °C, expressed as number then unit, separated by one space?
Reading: 37.7 °C
